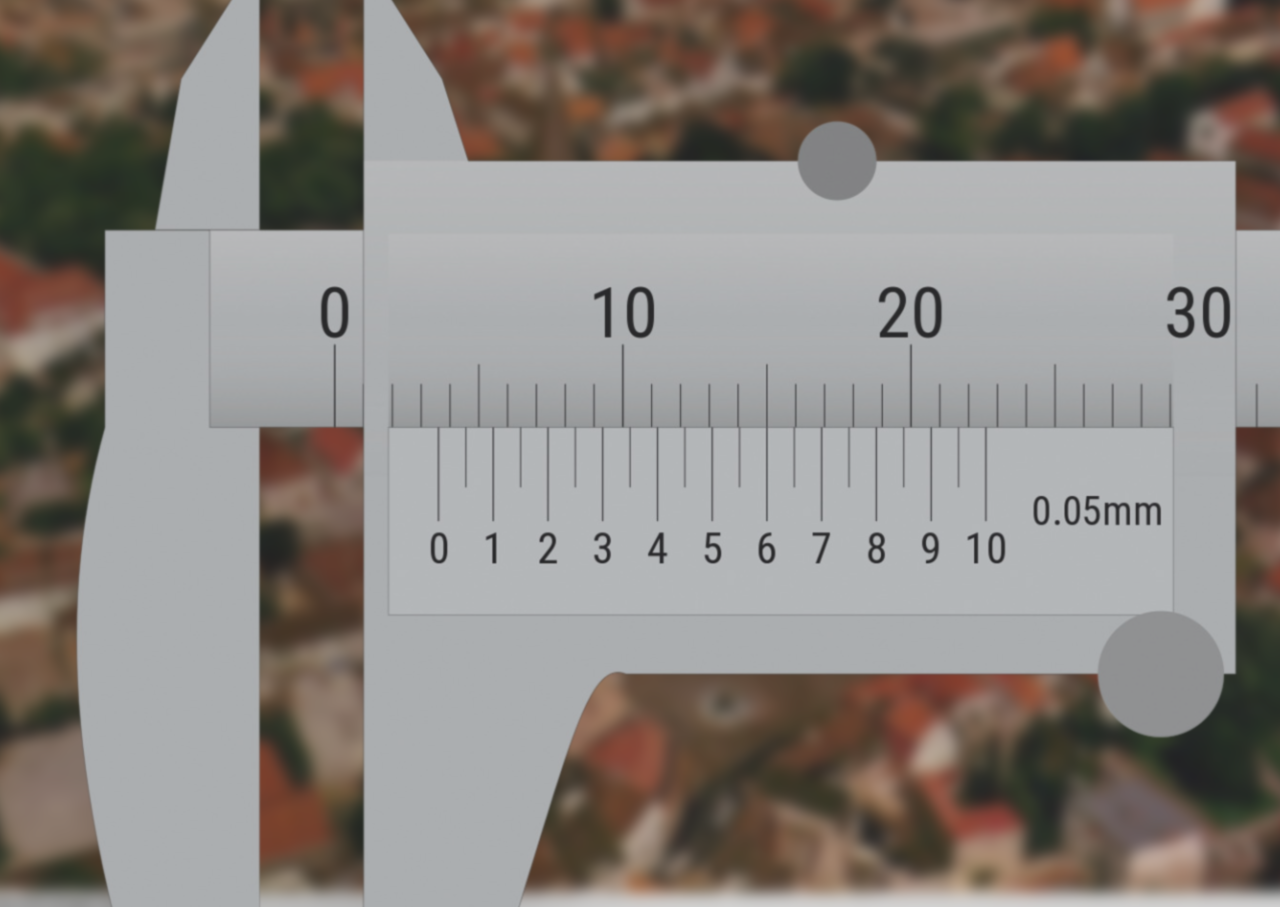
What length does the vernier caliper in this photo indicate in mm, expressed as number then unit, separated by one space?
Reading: 3.60 mm
